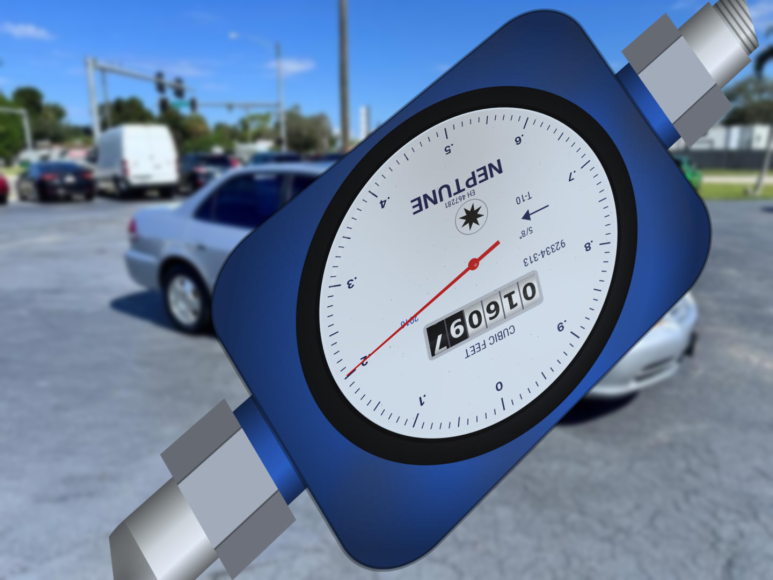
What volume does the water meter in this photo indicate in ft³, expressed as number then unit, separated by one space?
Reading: 16097.20 ft³
